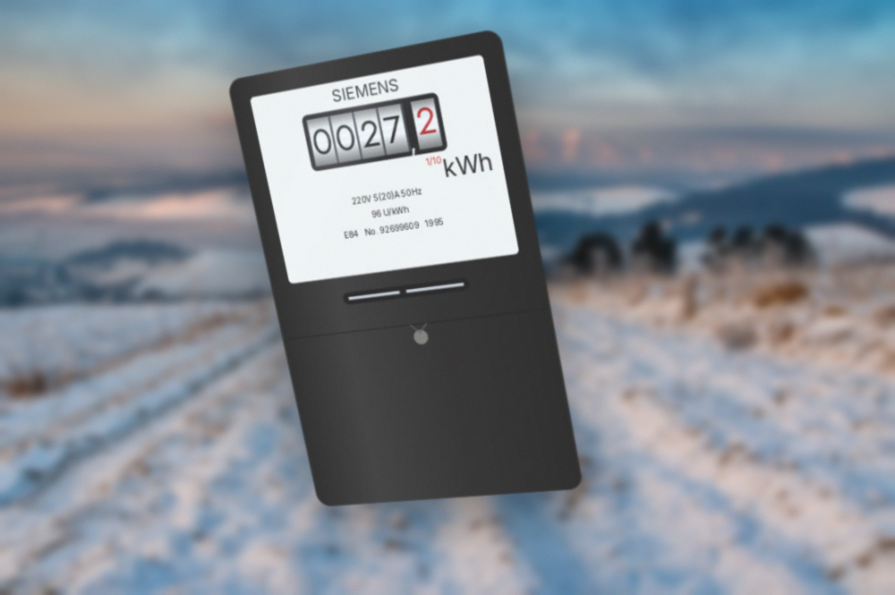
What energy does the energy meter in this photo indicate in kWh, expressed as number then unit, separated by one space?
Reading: 27.2 kWh
